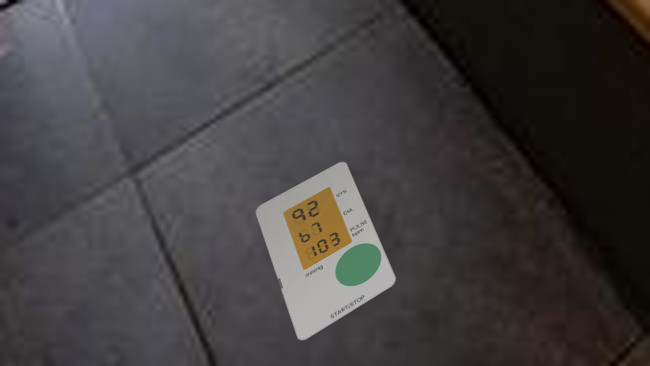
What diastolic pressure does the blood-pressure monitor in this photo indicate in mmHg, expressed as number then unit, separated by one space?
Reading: 67 mmHg
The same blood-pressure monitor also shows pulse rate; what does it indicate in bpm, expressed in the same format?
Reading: 103 bpm
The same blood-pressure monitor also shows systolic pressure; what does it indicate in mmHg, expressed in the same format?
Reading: 92 mmHg
